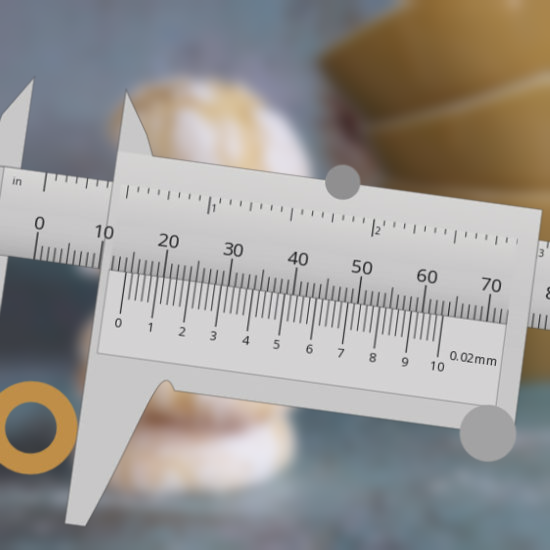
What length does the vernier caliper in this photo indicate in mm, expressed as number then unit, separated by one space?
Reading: 14.2 mm
